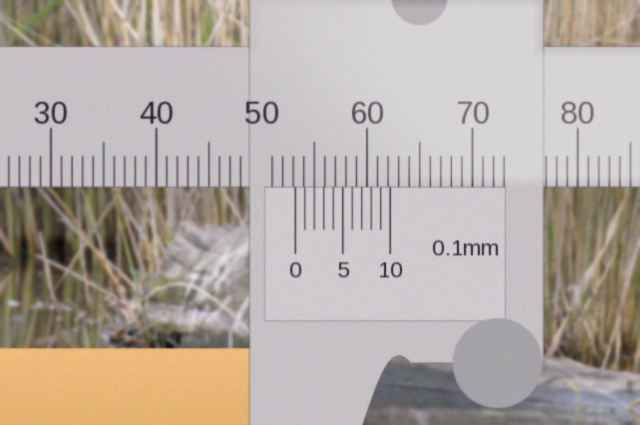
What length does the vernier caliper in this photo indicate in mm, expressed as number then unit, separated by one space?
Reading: 53.2 mm
